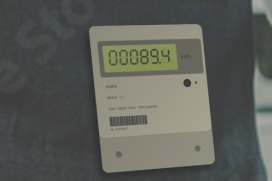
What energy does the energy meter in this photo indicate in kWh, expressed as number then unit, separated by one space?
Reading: 89.4 kWh
